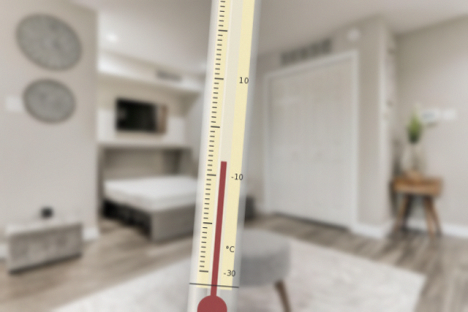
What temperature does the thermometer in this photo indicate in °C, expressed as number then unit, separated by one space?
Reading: -7 °C
